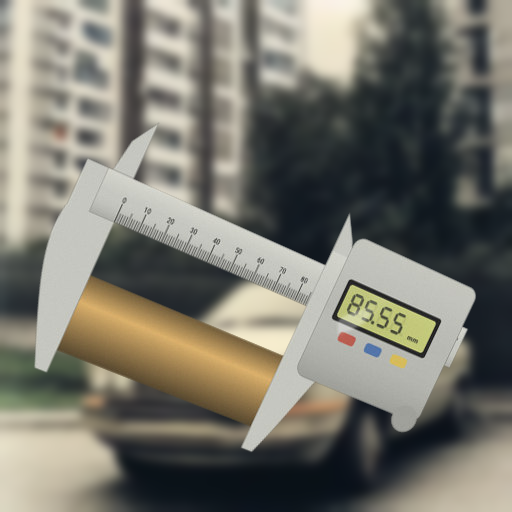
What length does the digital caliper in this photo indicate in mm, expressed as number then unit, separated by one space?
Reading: 85.55 mm
